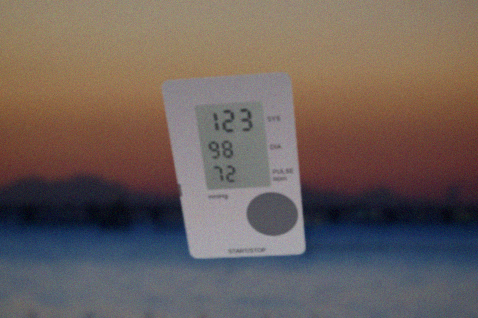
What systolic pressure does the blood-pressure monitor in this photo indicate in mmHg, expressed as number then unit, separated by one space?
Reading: 123 mmHg
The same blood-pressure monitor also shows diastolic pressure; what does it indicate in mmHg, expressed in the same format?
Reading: 98 mmHg
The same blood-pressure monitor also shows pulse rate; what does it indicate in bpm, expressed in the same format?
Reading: 72 bpm
